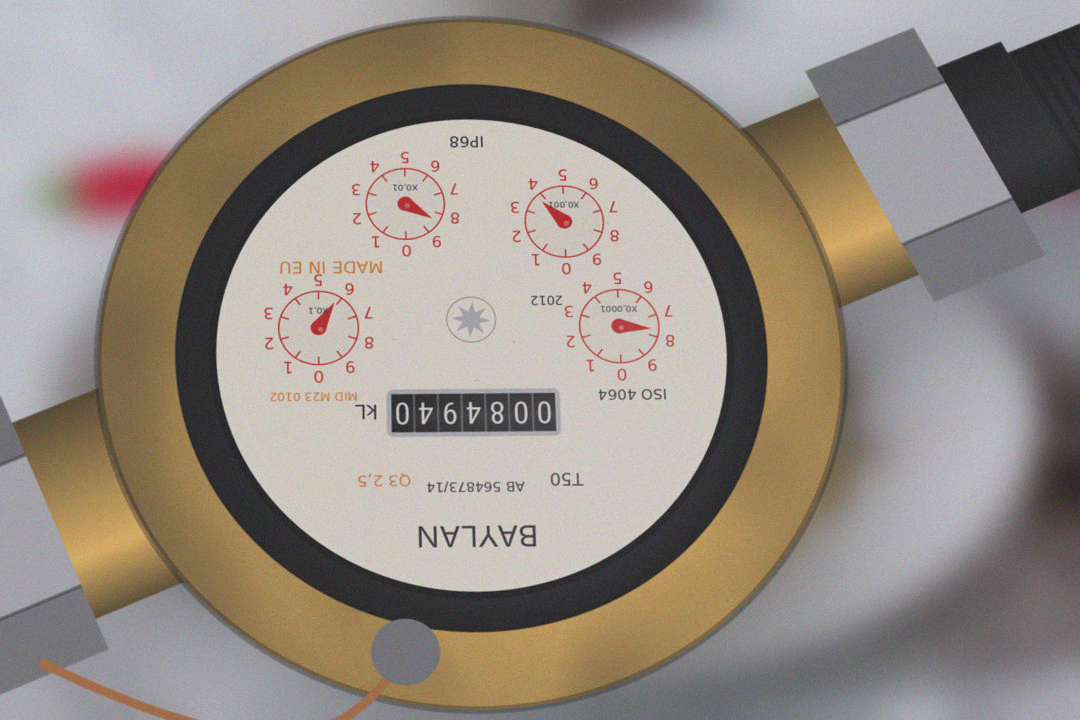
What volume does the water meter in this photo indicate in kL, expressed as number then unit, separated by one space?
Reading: 84940.5837 kL
